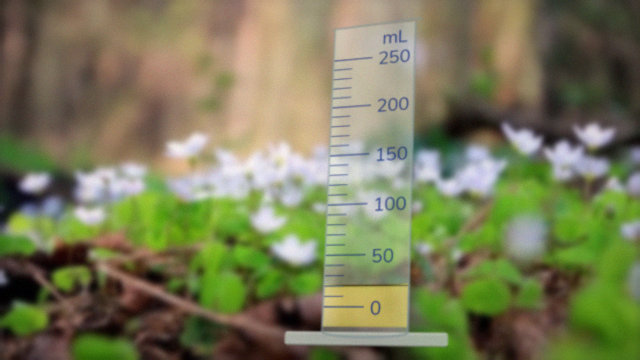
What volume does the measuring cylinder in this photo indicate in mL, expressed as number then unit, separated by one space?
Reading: 20 mL
